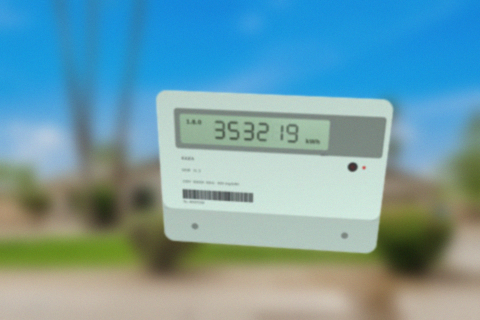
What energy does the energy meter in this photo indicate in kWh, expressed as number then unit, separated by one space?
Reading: 353219 kWh
